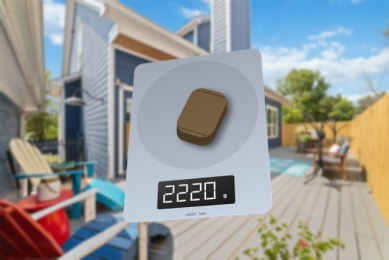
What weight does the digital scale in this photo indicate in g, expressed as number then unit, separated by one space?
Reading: 2220 g
